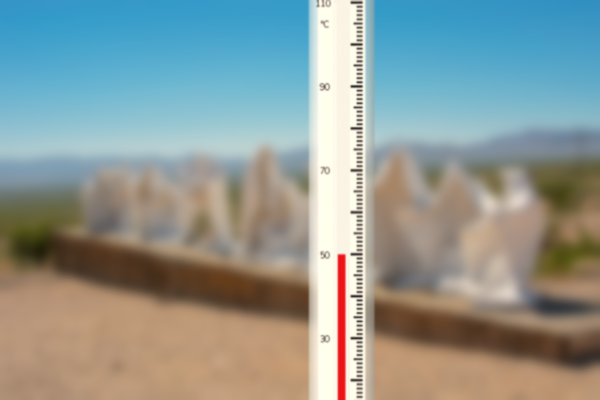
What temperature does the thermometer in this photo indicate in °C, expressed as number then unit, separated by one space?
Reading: 50 °C
